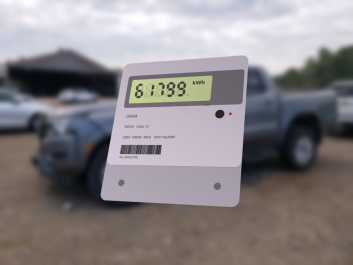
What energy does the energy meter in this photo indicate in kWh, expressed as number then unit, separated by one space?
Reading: 61799 kWh
